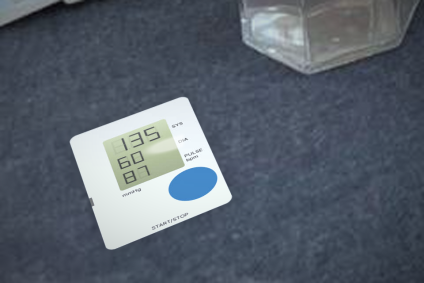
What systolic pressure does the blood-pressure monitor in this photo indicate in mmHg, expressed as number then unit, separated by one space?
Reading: 135 mmHg
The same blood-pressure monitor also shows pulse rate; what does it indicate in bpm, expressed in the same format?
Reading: 87 bpm
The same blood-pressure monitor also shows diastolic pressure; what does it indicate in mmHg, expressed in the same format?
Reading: 60 mmHg
